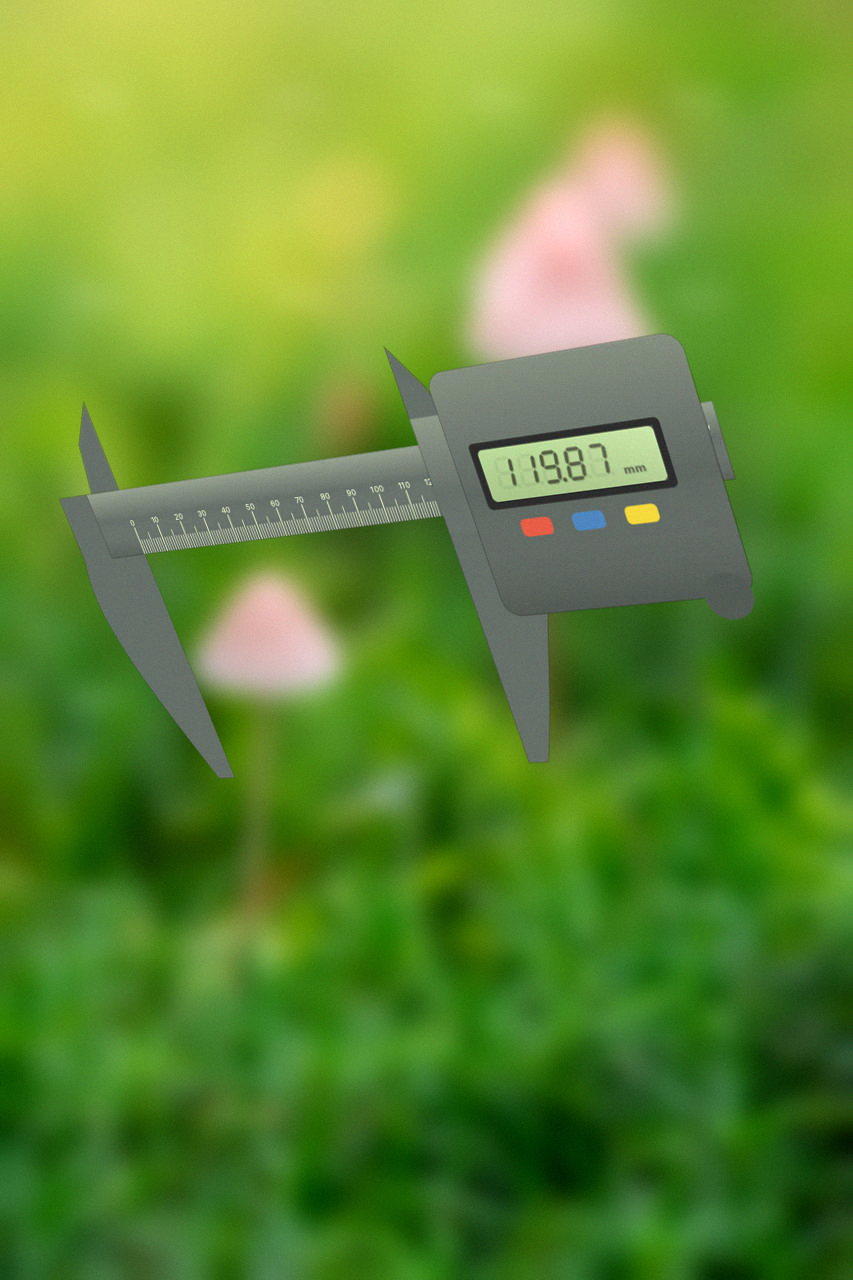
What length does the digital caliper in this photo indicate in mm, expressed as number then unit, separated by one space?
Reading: 119.87 mm
